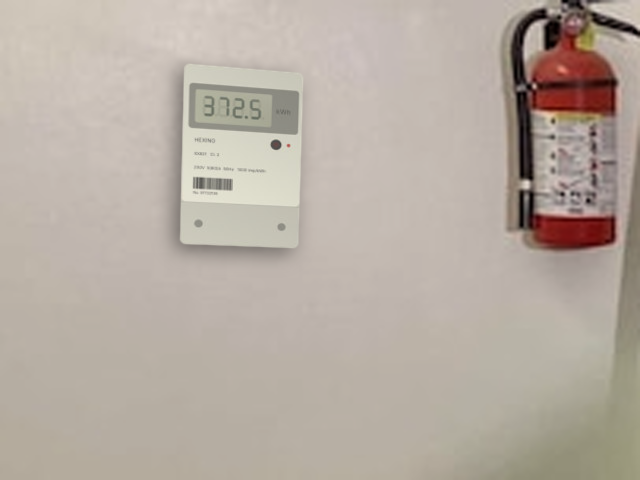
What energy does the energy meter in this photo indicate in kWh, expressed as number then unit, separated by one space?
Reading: 372.5 kWh
